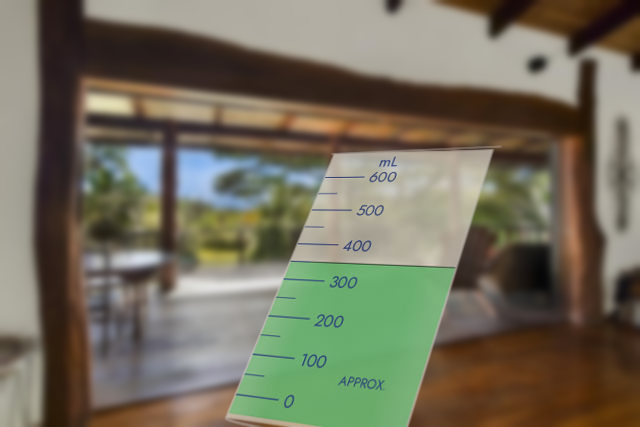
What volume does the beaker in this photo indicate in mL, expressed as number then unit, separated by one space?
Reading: 350 mL
